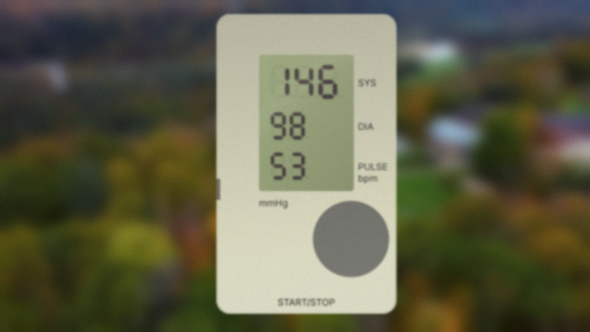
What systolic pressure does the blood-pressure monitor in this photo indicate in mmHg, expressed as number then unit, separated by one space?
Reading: 146 mmHg
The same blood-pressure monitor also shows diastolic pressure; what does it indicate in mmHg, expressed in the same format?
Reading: 98 mmHg
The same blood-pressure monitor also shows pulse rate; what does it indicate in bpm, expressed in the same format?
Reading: 53 bpm
